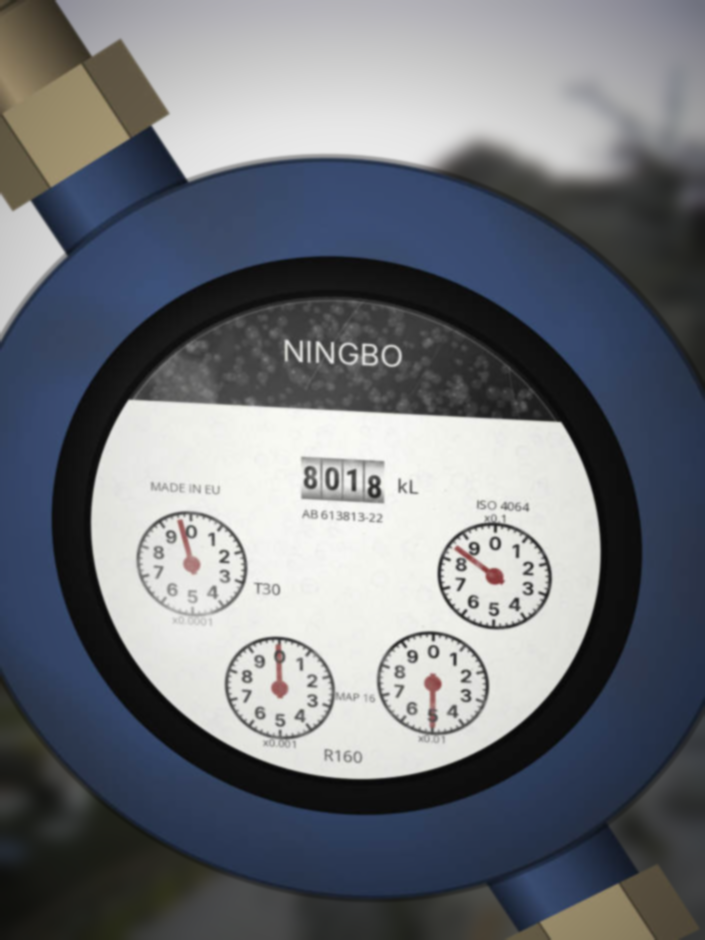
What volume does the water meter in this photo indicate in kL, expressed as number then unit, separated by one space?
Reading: 8017.8499 kL
